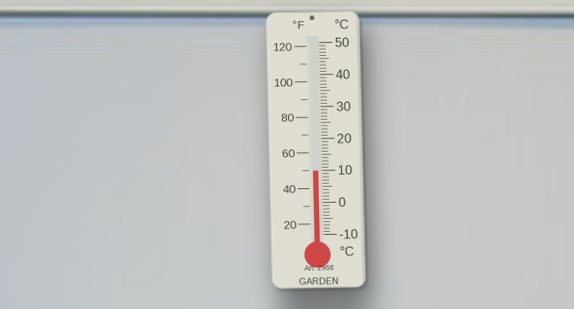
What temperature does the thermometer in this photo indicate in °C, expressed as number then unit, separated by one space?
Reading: 10 °C
